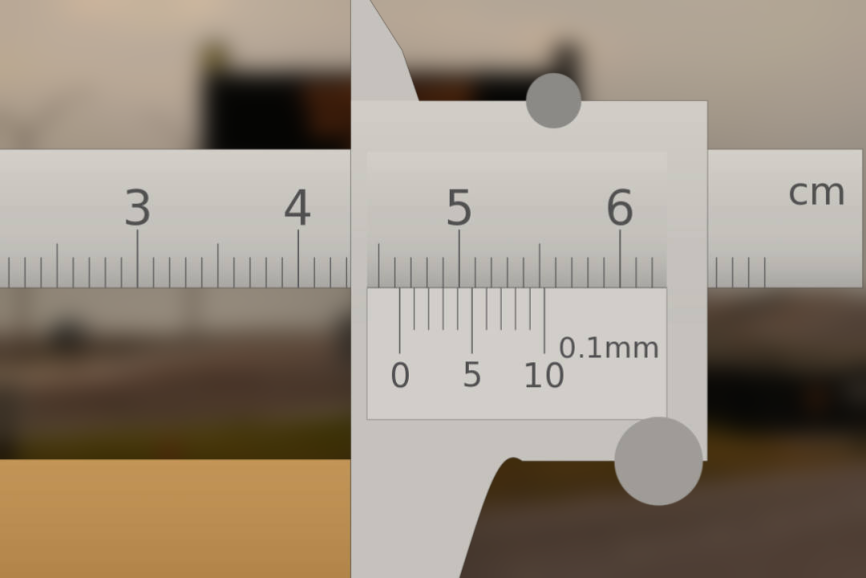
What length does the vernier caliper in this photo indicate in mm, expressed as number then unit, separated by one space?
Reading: 46.3 mm
